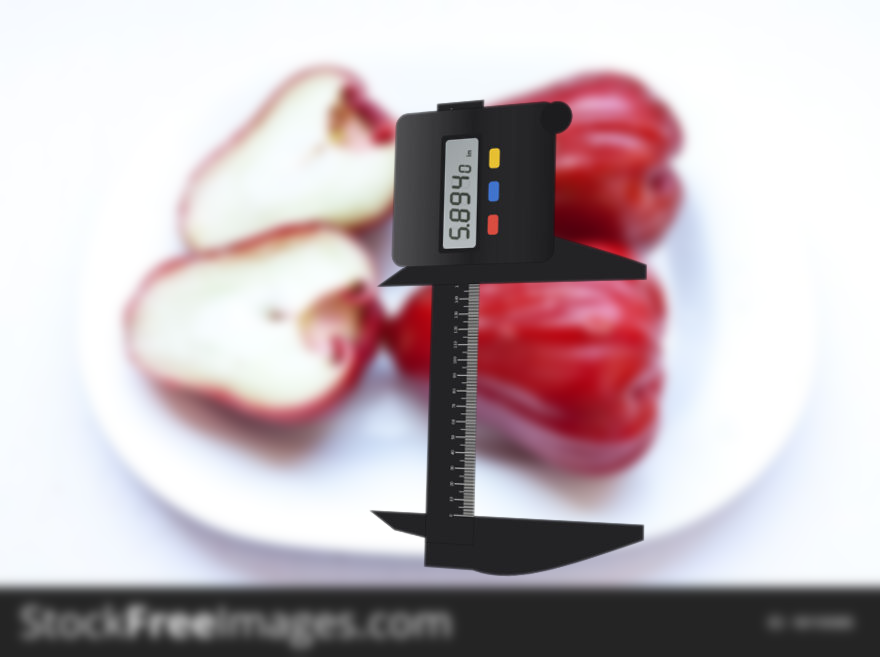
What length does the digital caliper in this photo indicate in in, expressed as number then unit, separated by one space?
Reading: 5.8940 in
